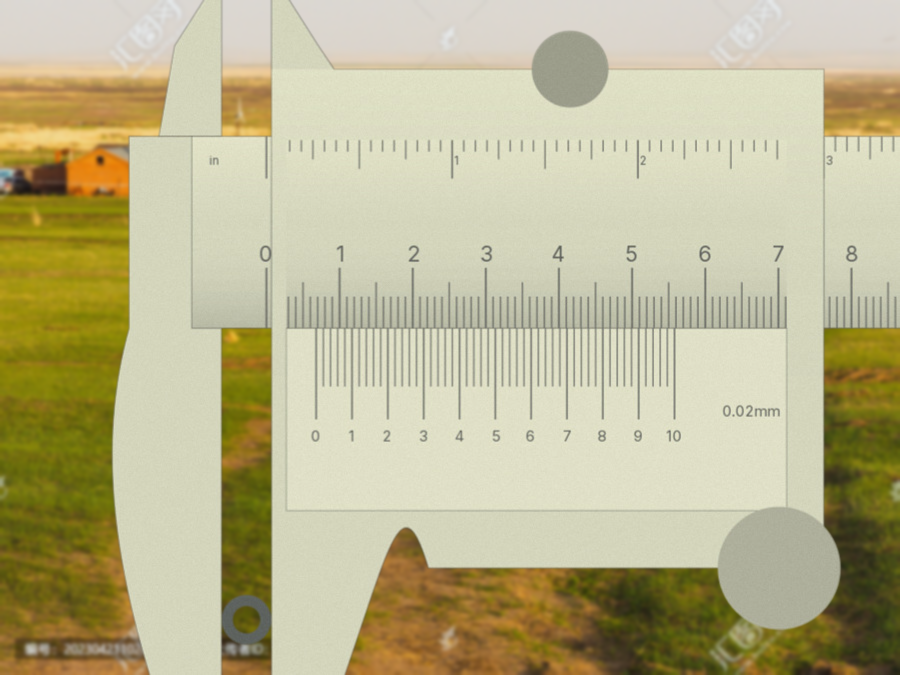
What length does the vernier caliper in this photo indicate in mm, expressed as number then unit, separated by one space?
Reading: 6.8 mm
